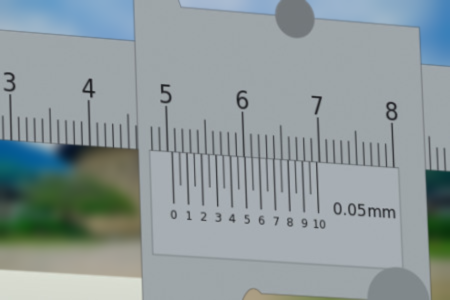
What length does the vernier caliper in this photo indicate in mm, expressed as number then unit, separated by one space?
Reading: 50.6 mm
